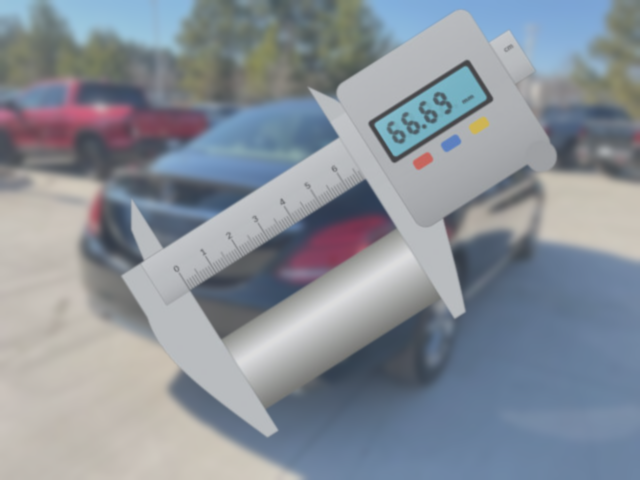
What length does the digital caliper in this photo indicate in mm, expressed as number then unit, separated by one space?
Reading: 66.69 mm
